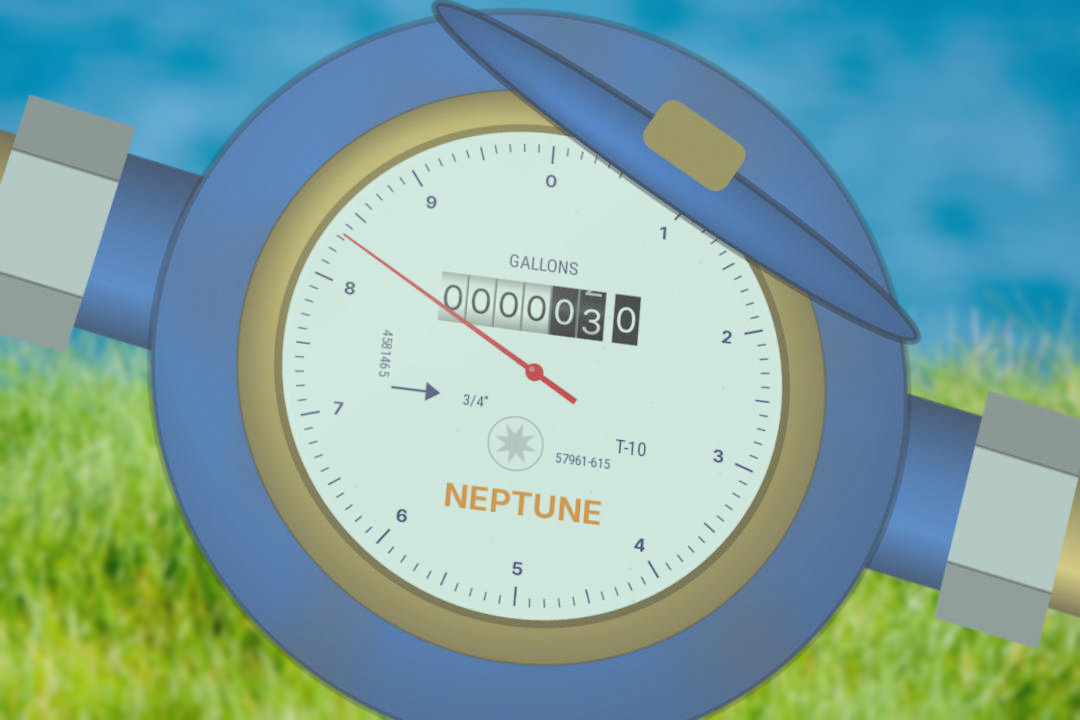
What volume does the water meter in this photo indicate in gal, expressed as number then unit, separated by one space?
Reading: 28.3 gal
